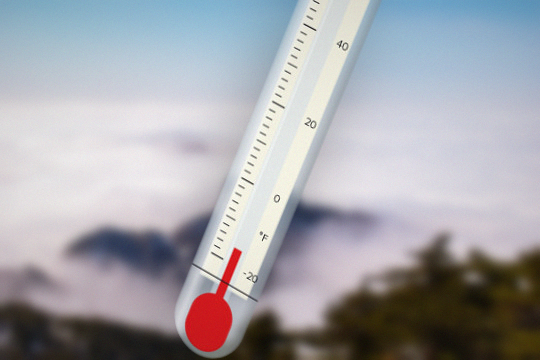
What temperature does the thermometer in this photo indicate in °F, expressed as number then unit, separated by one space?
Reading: -16 °F
